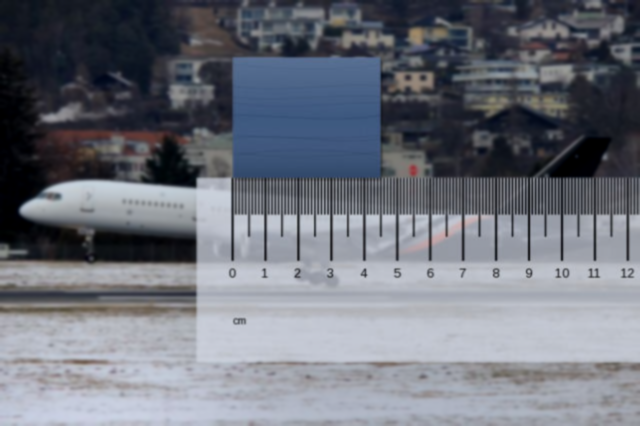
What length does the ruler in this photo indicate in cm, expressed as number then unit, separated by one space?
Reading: 4.5 cm
